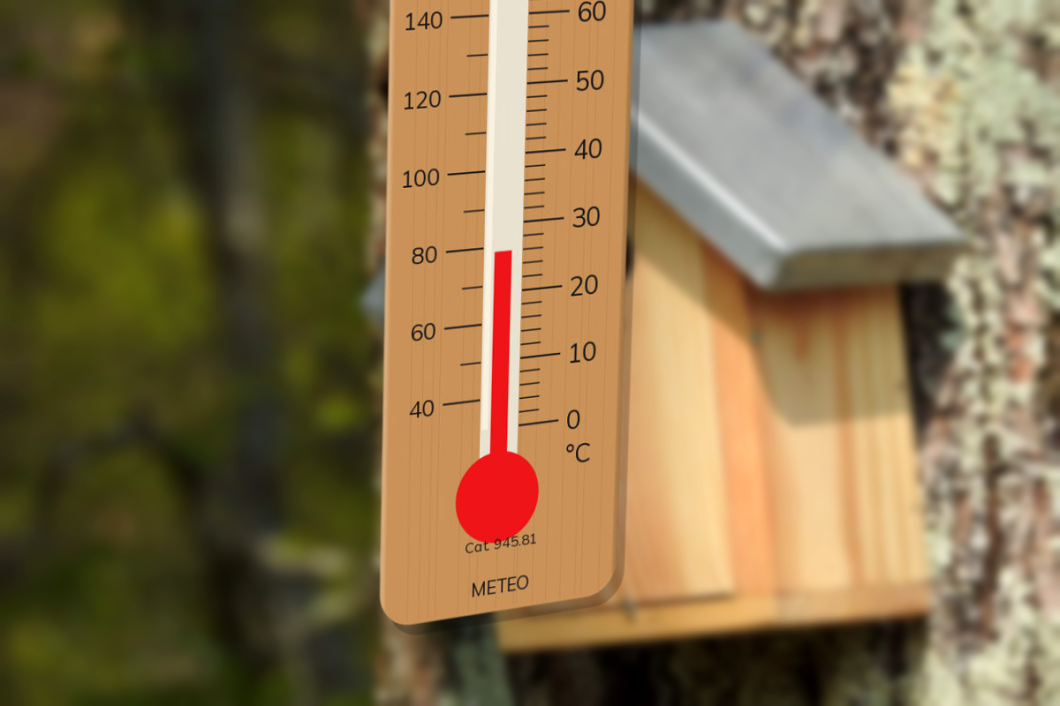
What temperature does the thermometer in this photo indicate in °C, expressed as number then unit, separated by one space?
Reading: 26 °C
